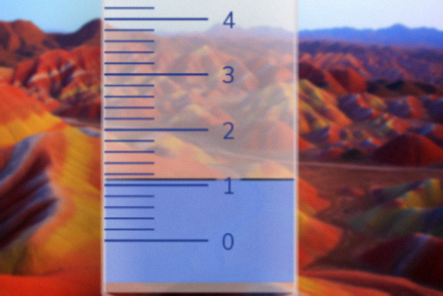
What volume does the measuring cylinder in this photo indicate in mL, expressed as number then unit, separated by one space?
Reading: 1.1 mL
